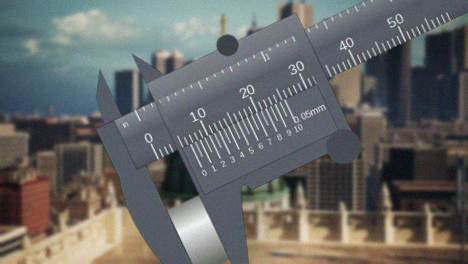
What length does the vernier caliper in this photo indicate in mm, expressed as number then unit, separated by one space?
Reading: 6.5 mm
